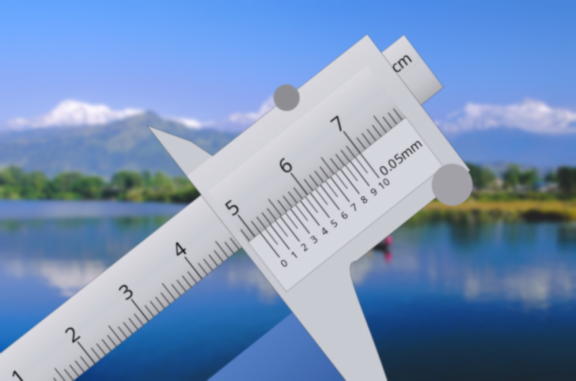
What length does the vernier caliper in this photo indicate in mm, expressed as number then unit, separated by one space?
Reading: 51.0 mm
